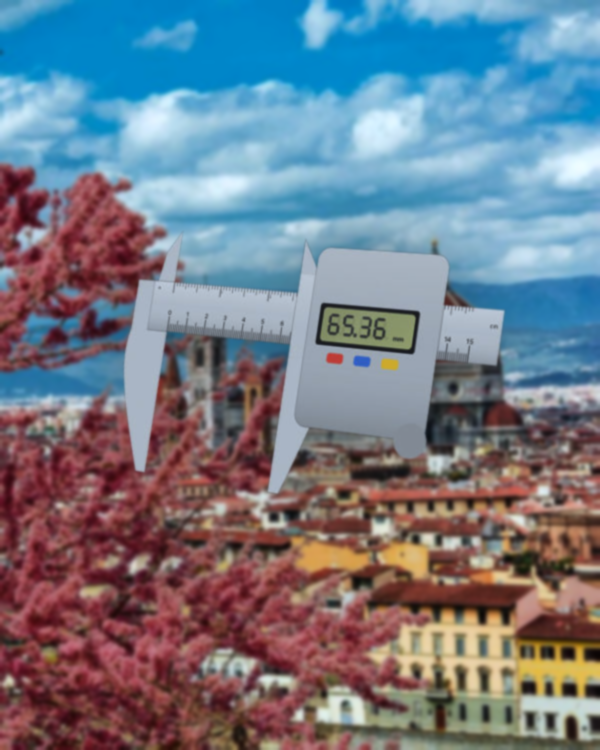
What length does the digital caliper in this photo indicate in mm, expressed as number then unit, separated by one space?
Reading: 65.36 mm
